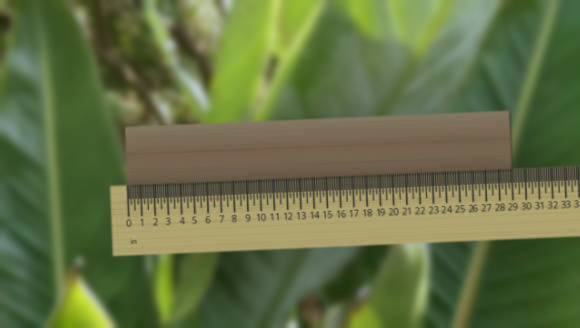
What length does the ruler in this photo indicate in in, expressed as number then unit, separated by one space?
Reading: 29 in
